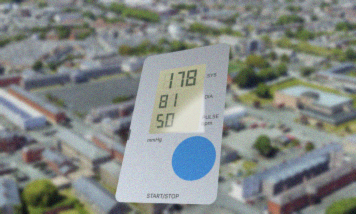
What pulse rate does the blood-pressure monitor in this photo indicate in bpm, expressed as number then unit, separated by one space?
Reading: 50 bpm
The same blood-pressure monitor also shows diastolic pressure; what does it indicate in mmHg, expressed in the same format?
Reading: 81 mmHg
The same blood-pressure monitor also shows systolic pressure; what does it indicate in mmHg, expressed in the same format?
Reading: 178 mmHg
